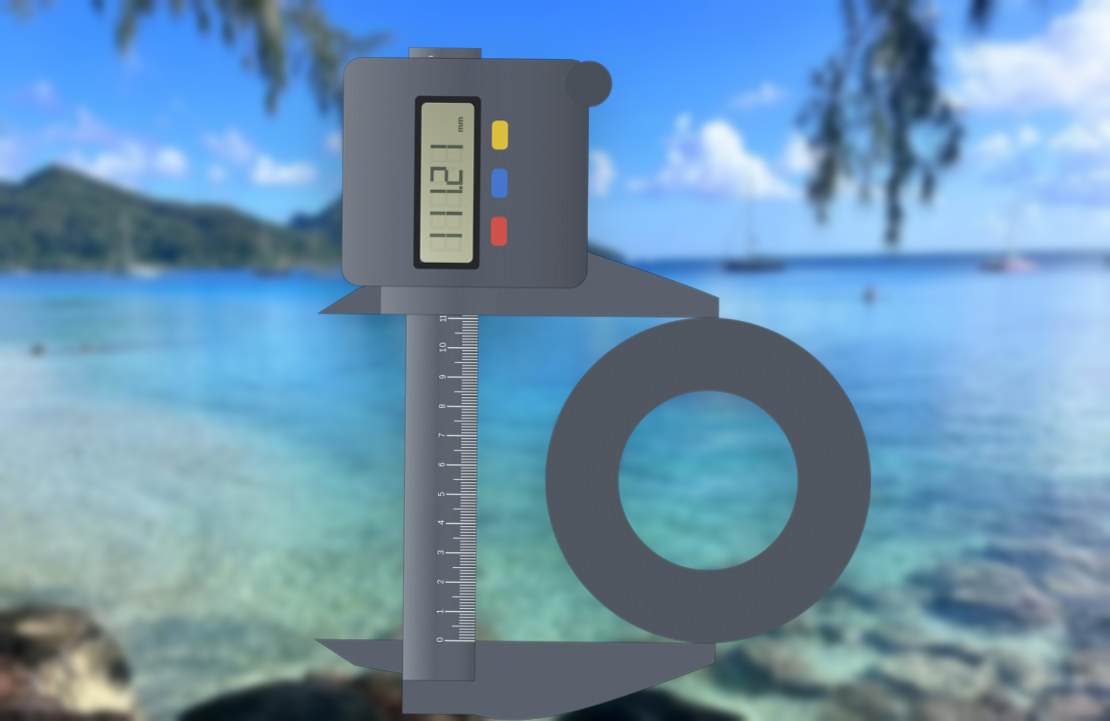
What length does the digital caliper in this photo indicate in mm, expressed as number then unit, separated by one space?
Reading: 111.21 mm
